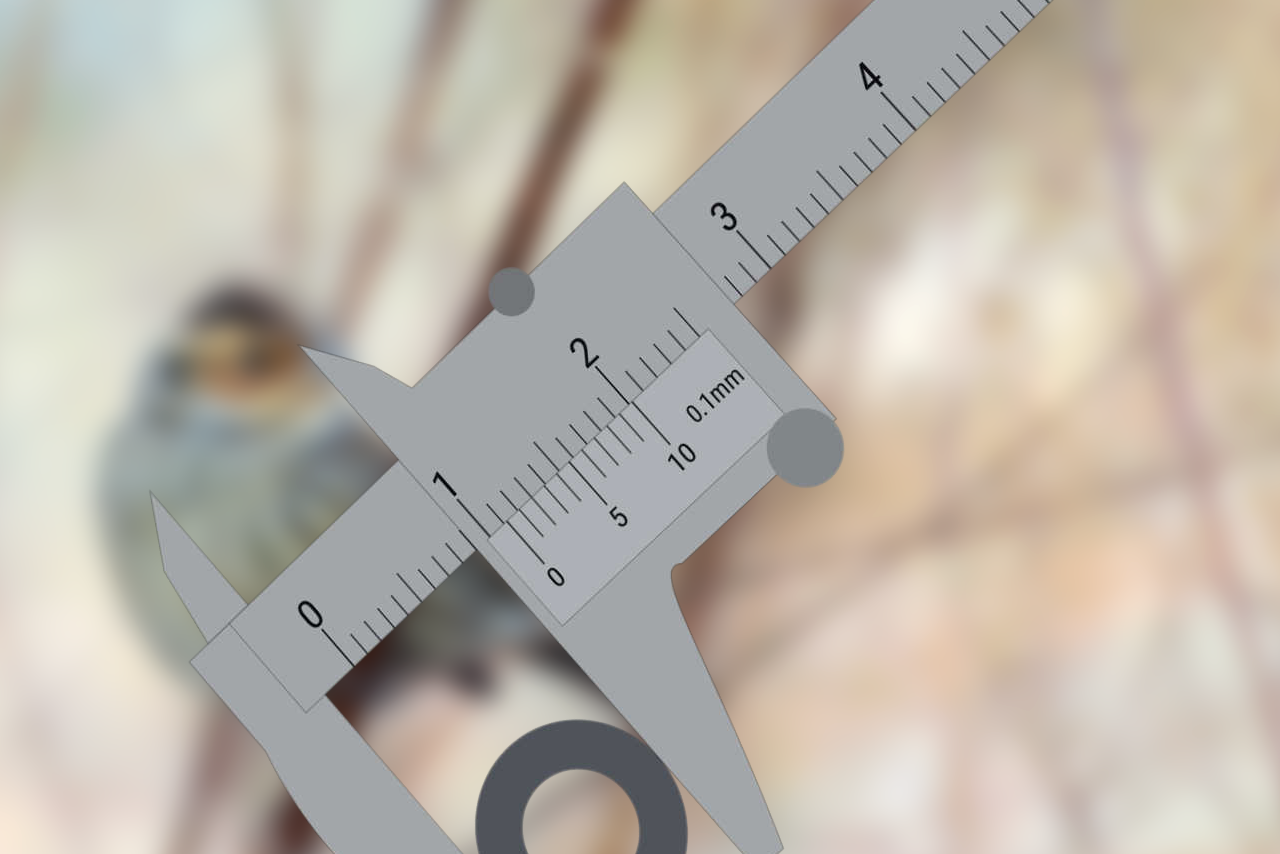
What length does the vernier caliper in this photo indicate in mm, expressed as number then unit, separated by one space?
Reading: 11.2 mm
